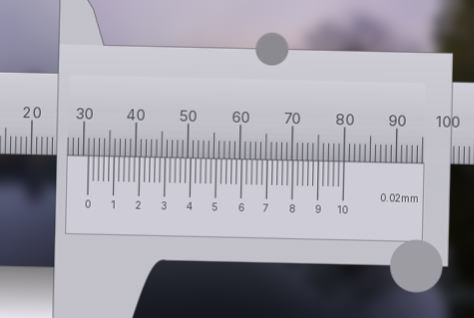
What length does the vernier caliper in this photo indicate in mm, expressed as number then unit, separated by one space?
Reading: 31.0 mm
